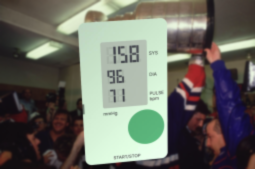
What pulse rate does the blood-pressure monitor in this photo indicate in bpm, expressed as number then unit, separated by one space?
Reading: 71 bpm
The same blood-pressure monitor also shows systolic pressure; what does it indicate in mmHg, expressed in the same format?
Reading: 158 mmHg
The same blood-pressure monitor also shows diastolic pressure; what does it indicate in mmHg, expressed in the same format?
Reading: 96 mmHg
